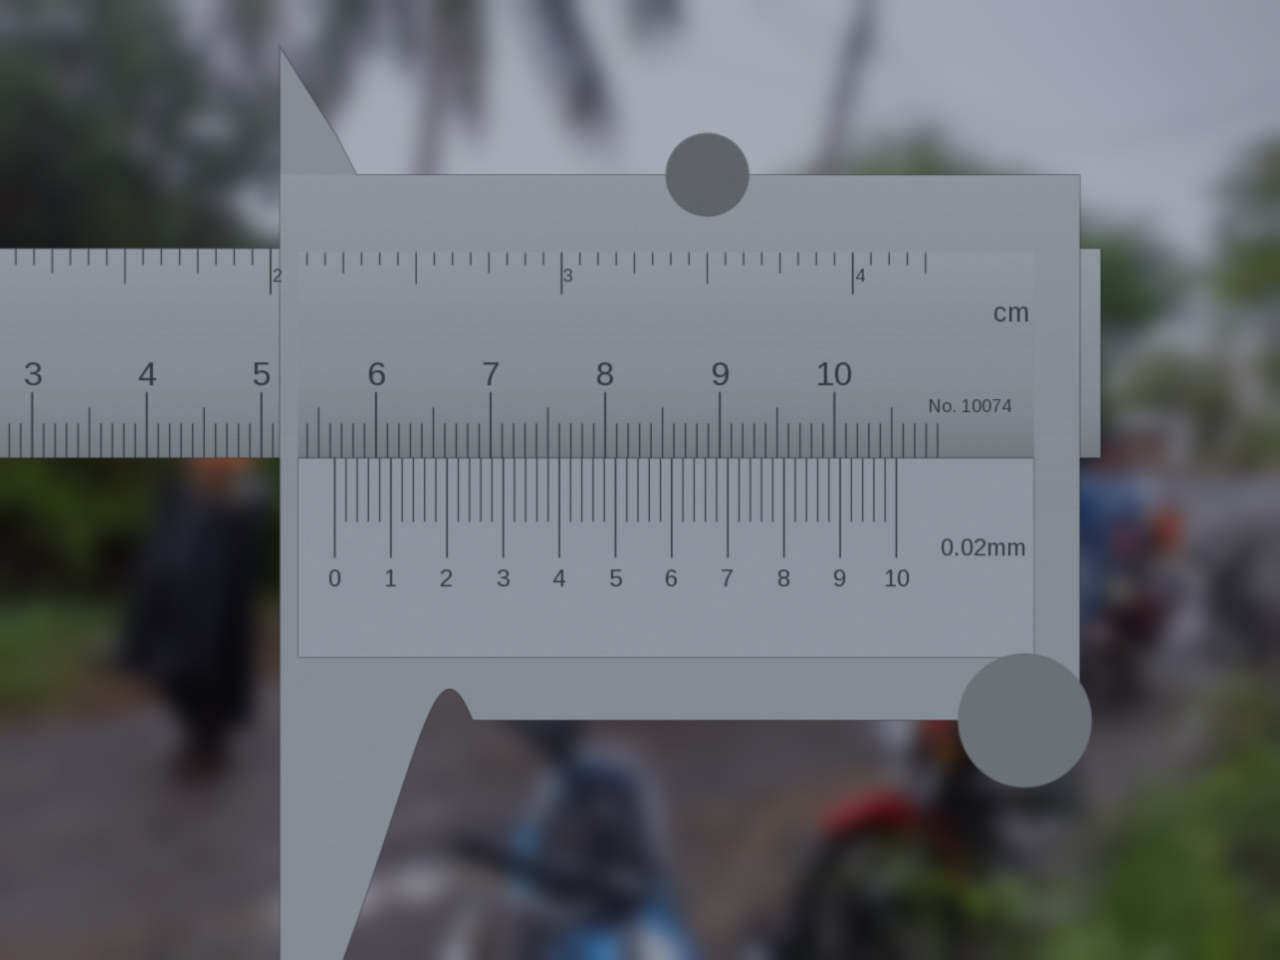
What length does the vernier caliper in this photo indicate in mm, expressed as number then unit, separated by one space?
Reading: 56.4 mm
